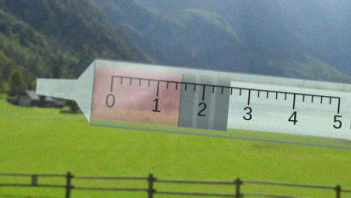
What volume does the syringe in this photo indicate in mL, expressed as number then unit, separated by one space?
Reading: 1.5 mL
